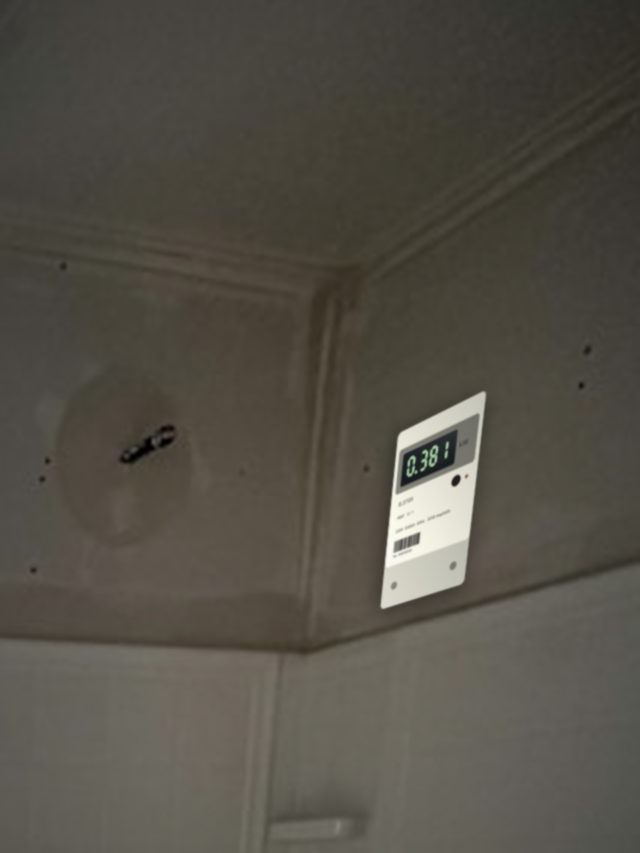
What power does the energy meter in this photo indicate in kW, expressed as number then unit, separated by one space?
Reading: 0.381 kW
